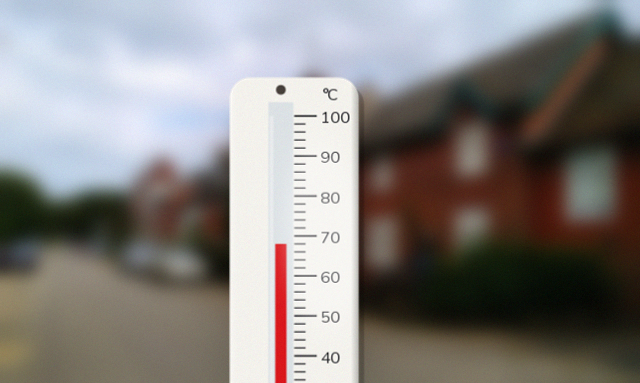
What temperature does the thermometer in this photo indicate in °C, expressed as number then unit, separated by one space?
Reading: 68 °C
